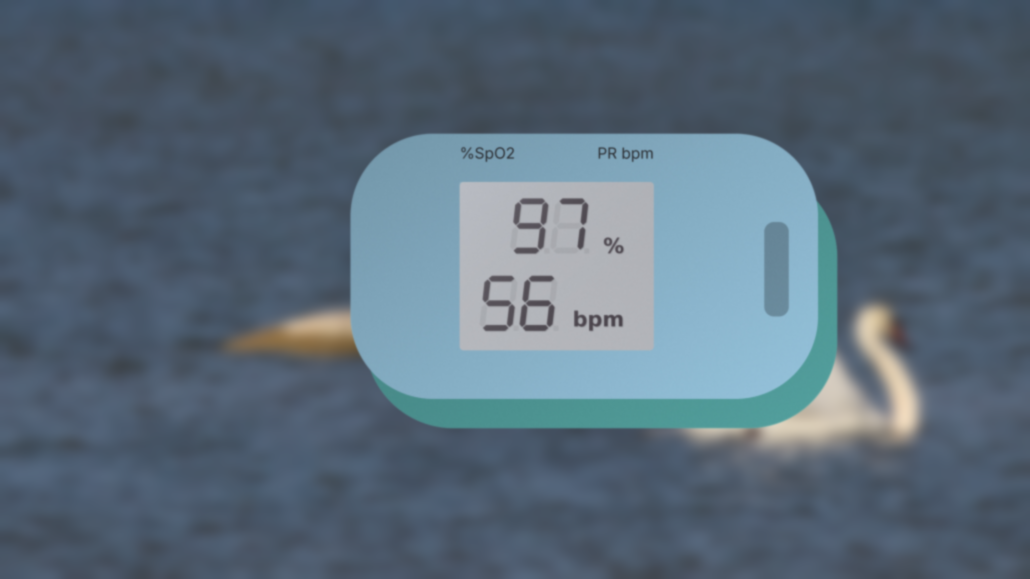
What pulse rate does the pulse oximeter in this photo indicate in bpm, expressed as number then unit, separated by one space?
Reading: 56 bpm
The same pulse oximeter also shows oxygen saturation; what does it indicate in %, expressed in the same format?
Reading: 97 %
